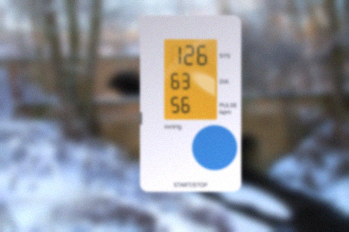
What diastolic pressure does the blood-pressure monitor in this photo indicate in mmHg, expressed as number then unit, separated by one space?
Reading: 63 mmHg
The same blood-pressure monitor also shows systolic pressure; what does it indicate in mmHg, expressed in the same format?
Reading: 126 mmHg
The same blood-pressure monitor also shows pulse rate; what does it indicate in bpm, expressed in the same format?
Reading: 56 bpm
